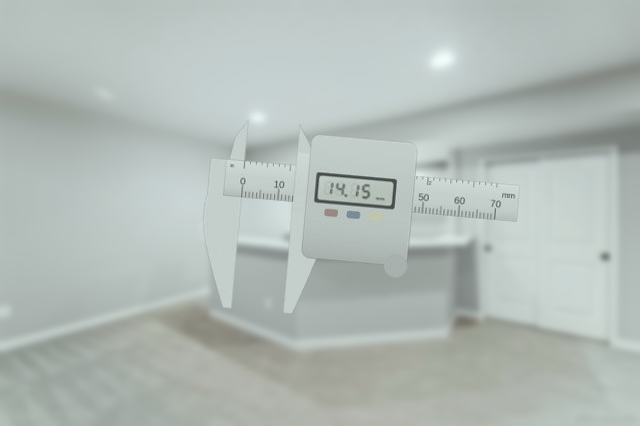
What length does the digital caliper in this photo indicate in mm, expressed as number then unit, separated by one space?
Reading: 14.15 mm
